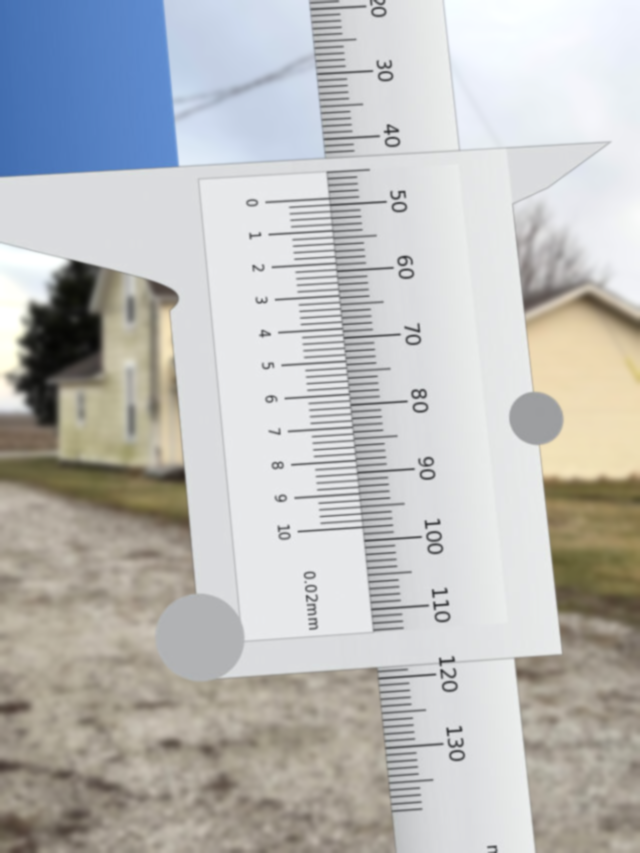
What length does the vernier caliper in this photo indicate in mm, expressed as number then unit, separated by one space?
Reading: 49.0 mm
